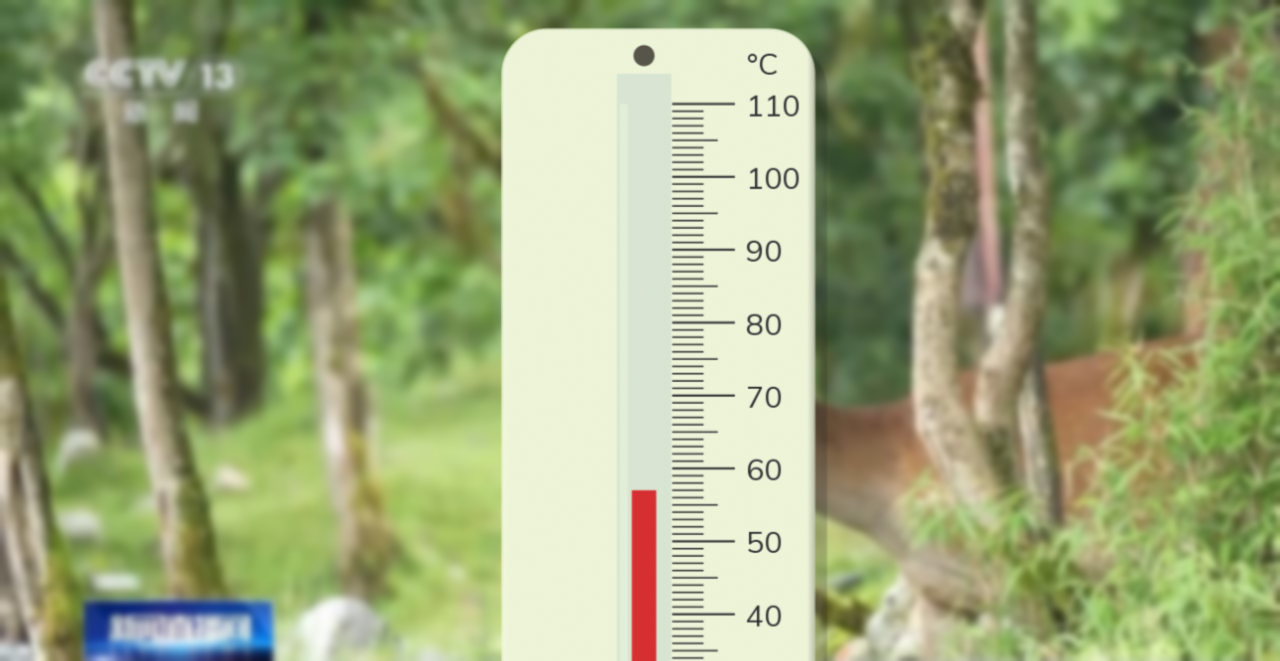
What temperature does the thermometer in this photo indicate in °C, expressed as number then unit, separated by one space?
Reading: 57 °C
